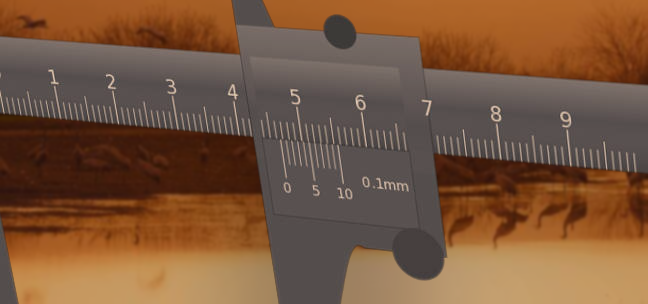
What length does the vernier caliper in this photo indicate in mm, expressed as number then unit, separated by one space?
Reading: 46.6 mm
